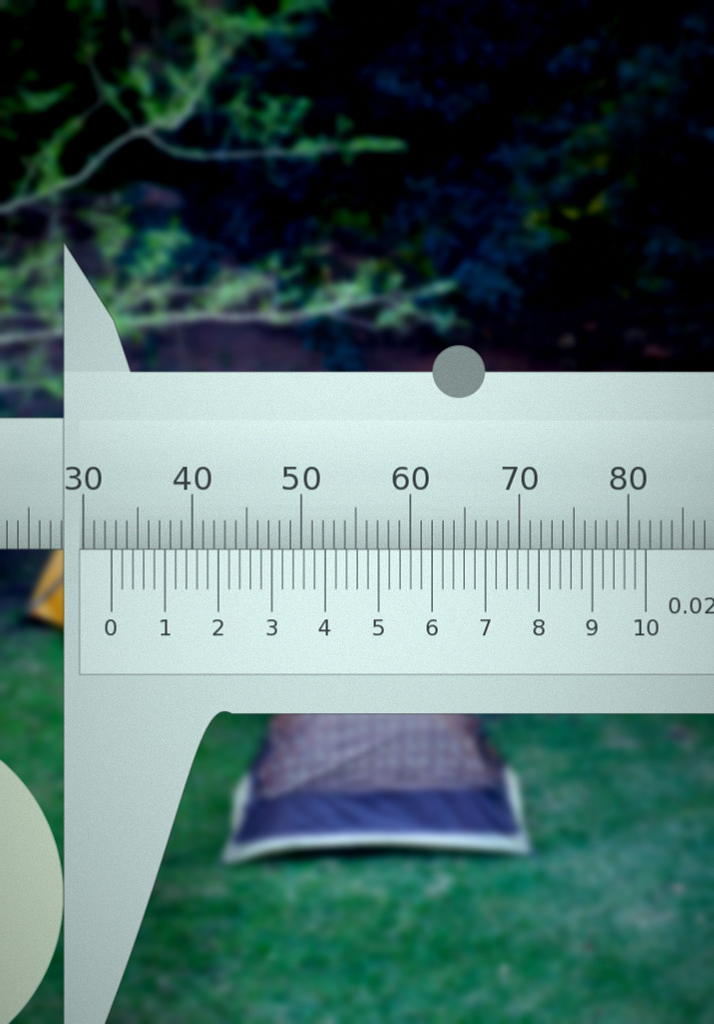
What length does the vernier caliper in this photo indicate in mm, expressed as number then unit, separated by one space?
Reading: 32.6 mm
